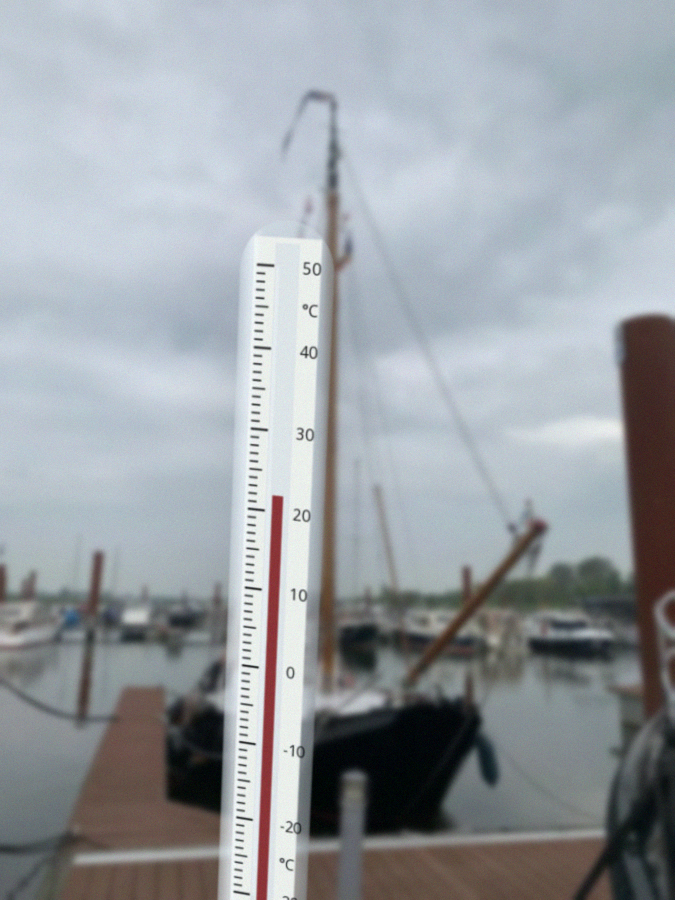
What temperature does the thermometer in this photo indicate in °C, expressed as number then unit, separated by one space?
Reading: 22 °C
